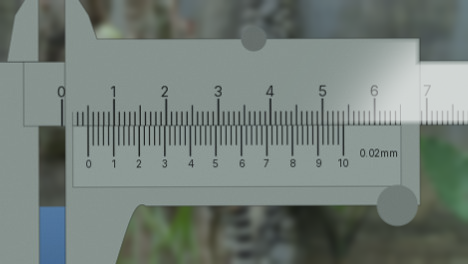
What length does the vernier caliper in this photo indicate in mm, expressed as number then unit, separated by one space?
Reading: 5.0 mm
